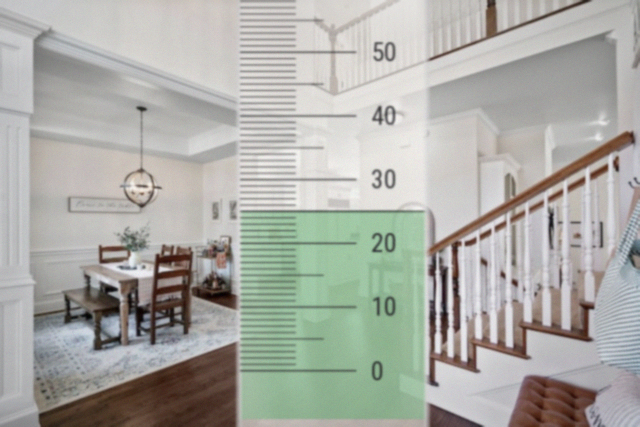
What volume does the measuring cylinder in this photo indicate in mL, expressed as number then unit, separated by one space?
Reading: 25 mL
